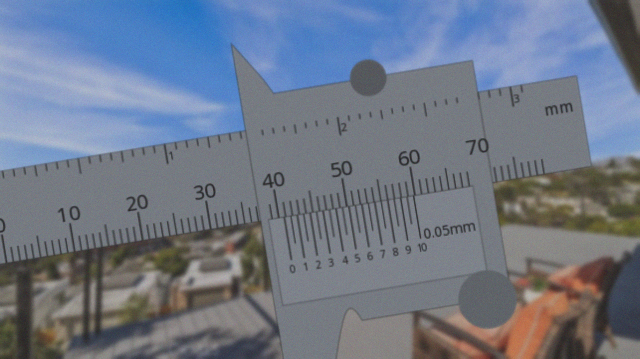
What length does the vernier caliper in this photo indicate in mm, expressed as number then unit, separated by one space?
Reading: 40.8 mm
